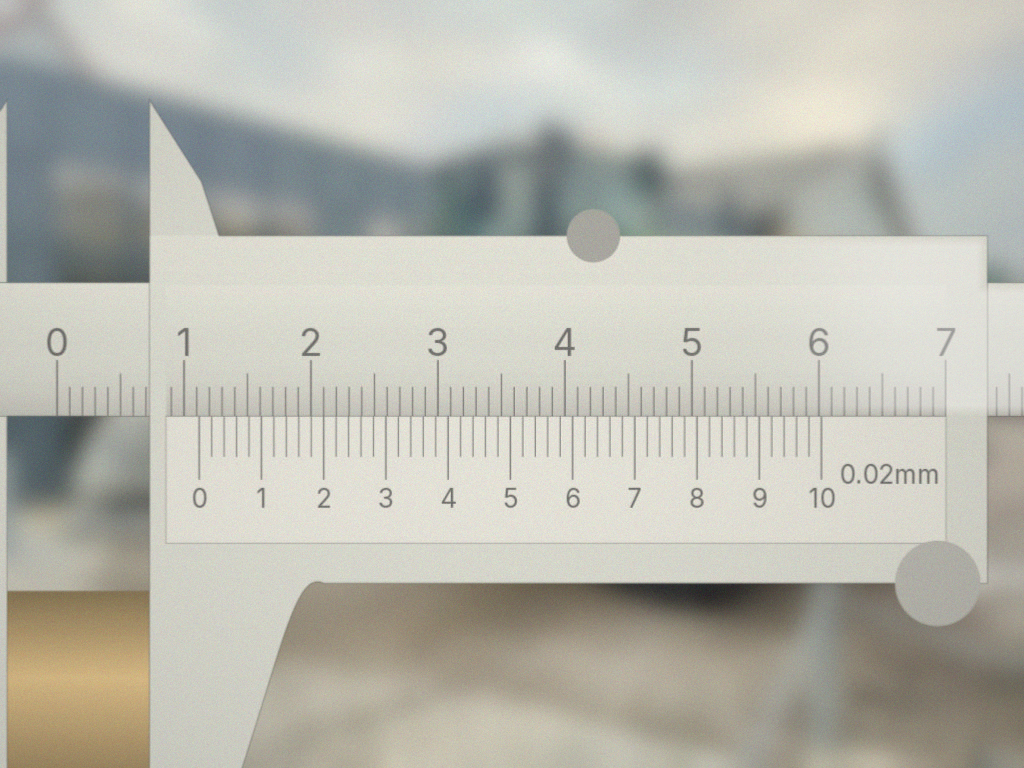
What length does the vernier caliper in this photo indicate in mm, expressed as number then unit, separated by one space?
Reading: 11.2 mm
